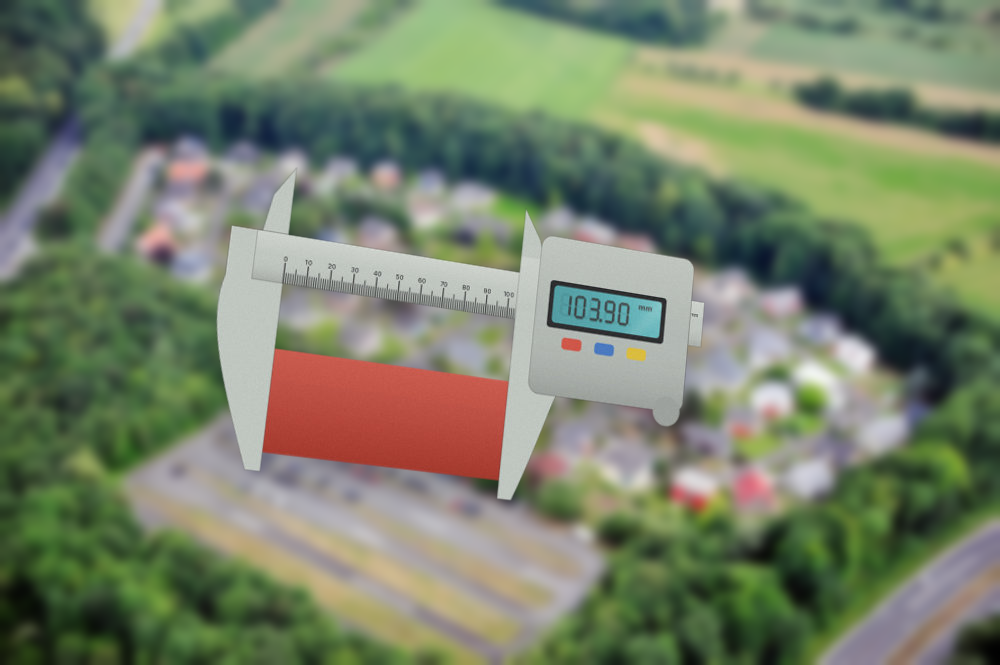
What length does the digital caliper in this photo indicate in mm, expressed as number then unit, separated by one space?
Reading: 103.90 mm
